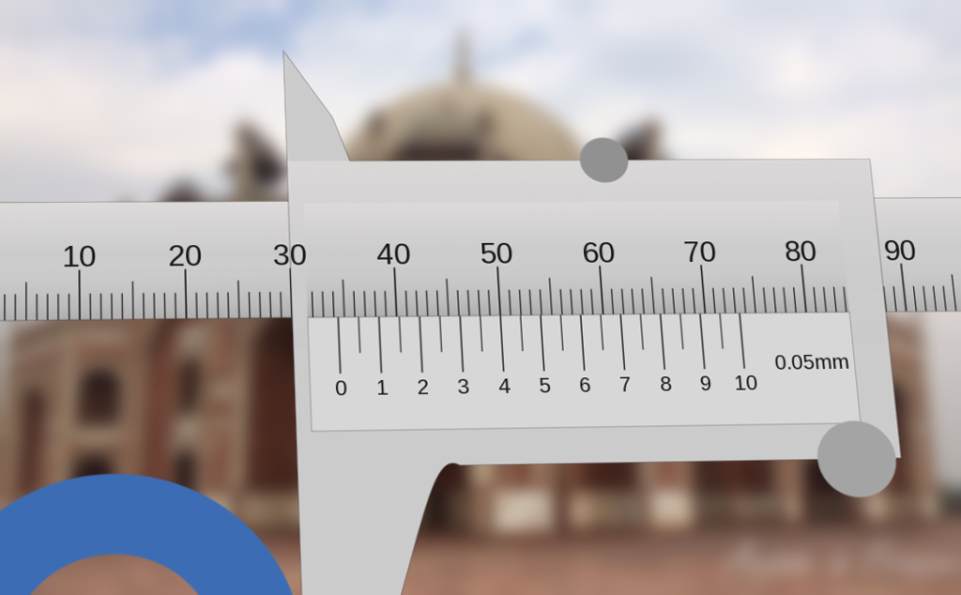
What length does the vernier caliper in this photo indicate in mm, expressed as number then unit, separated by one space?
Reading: 34.4 mm
